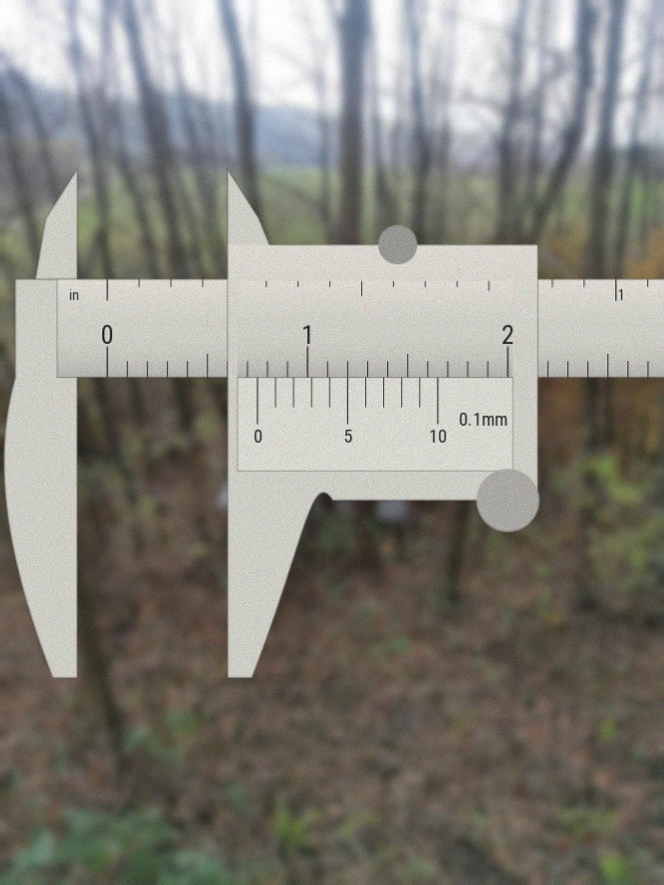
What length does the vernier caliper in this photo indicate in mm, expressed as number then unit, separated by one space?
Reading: 7.5 mm
